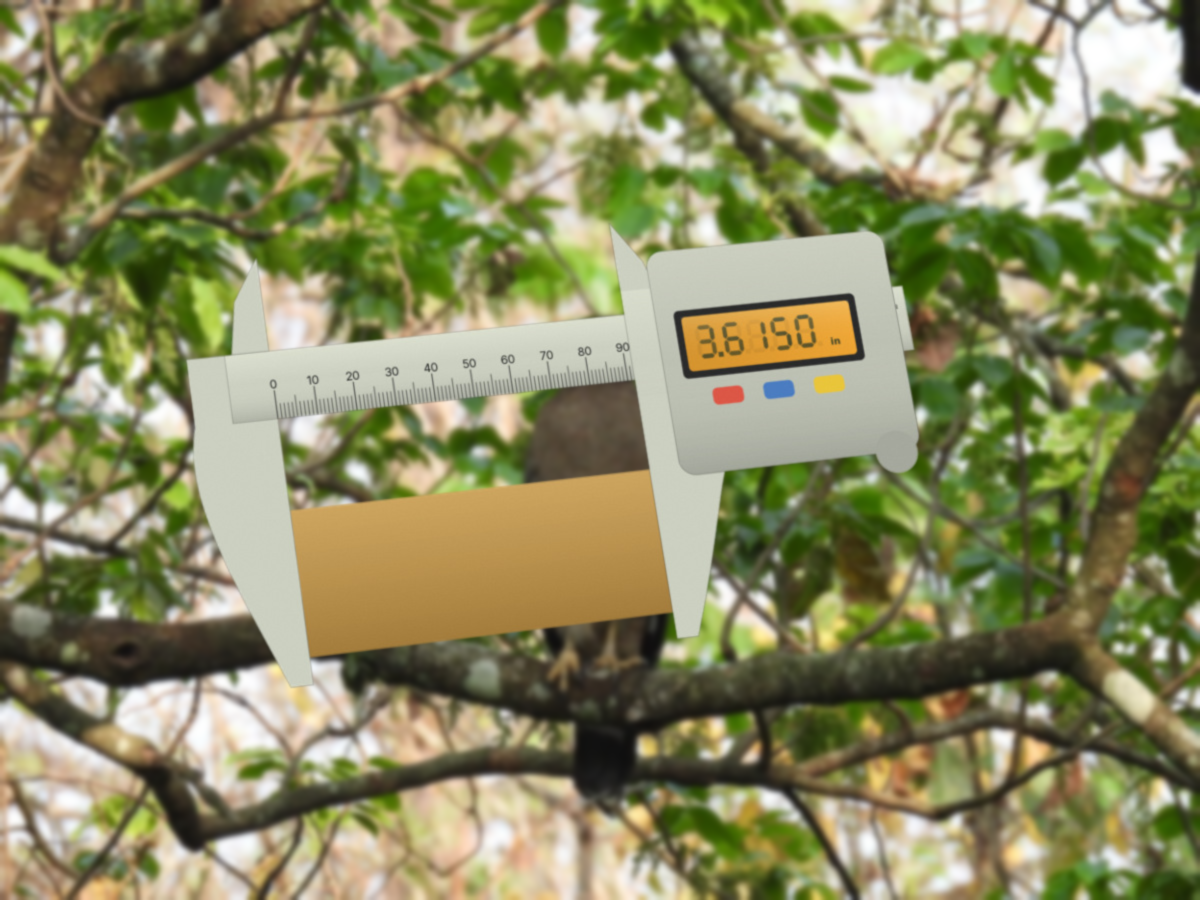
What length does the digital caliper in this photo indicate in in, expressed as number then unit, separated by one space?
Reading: 3.6150 in
